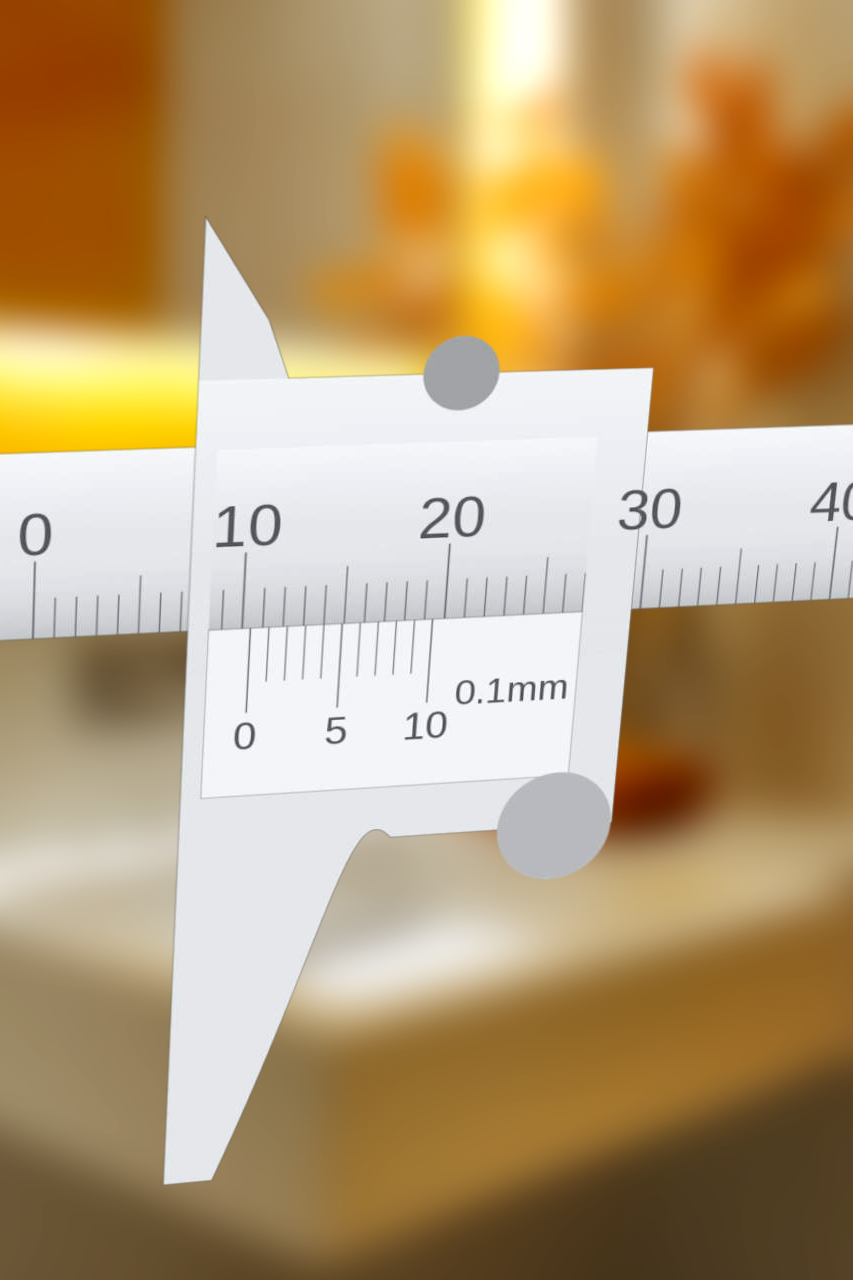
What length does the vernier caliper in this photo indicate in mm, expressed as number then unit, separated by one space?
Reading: 10.4 mm
